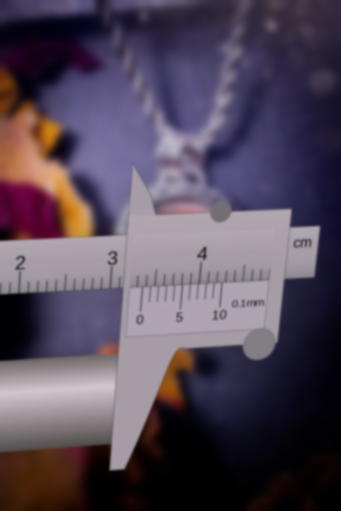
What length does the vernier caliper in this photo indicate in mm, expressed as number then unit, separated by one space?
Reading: 33.6 mm
